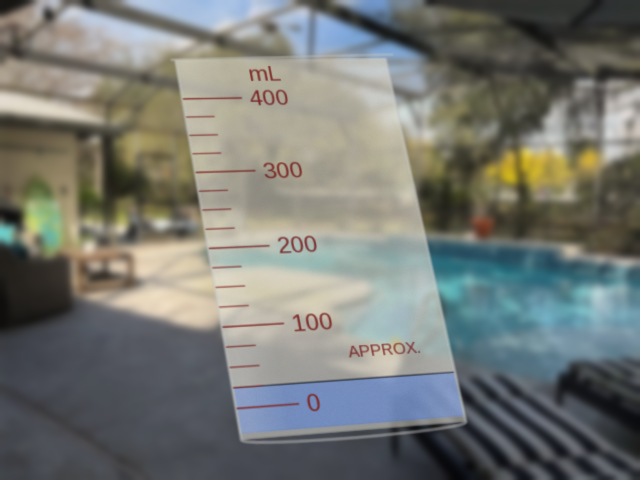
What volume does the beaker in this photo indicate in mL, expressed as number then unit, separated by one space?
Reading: 25 mL
